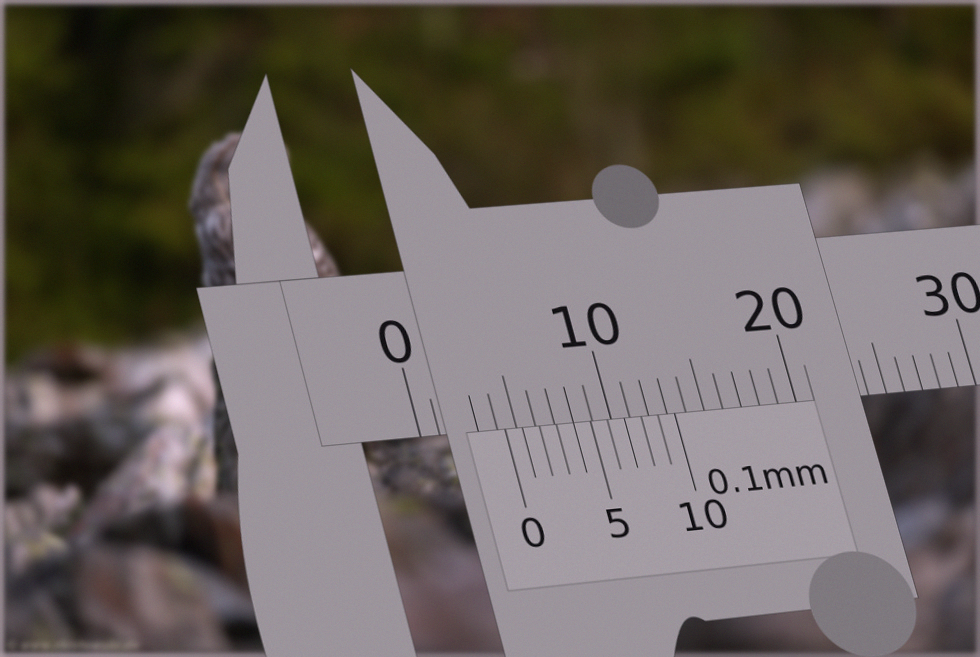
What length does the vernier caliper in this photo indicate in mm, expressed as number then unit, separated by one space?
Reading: 4.4 mm
